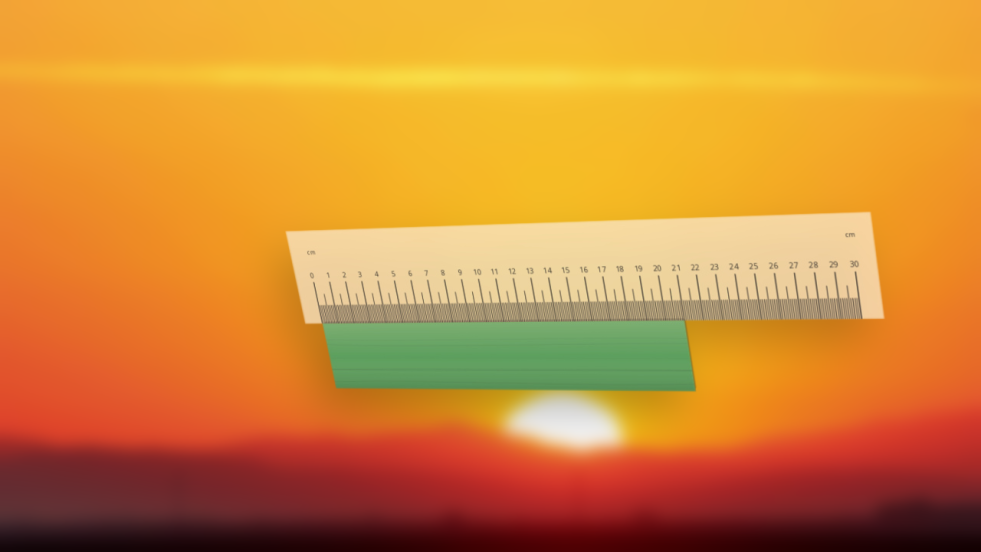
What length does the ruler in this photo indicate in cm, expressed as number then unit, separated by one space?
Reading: 21 cm
